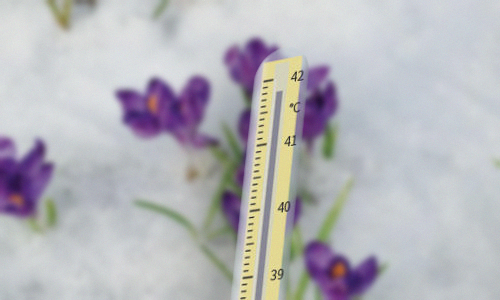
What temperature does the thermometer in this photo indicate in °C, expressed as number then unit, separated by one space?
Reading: 41.8 °C
